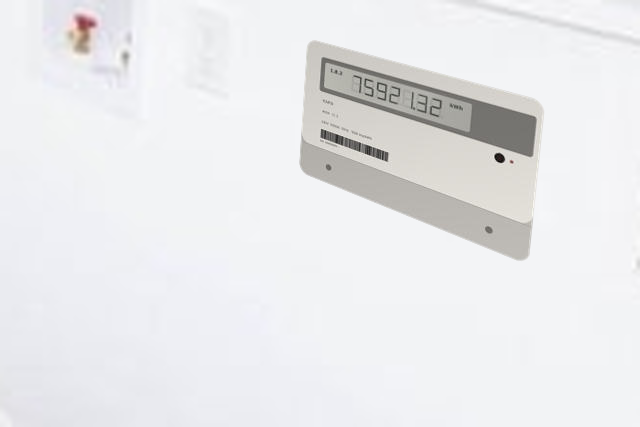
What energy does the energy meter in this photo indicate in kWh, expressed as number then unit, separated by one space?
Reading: 75921.32 kWh
